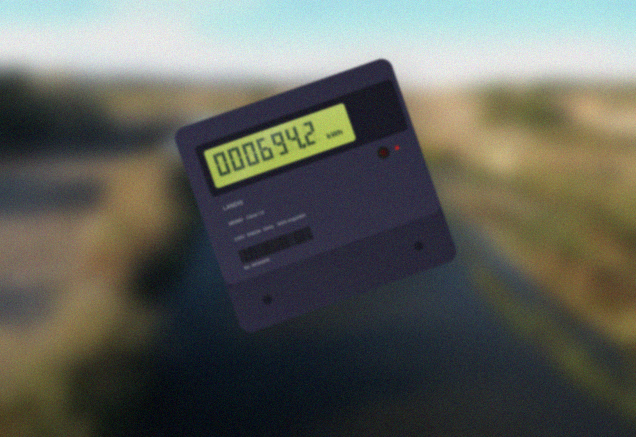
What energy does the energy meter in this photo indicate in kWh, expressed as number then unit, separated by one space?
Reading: 694.2 kWh
